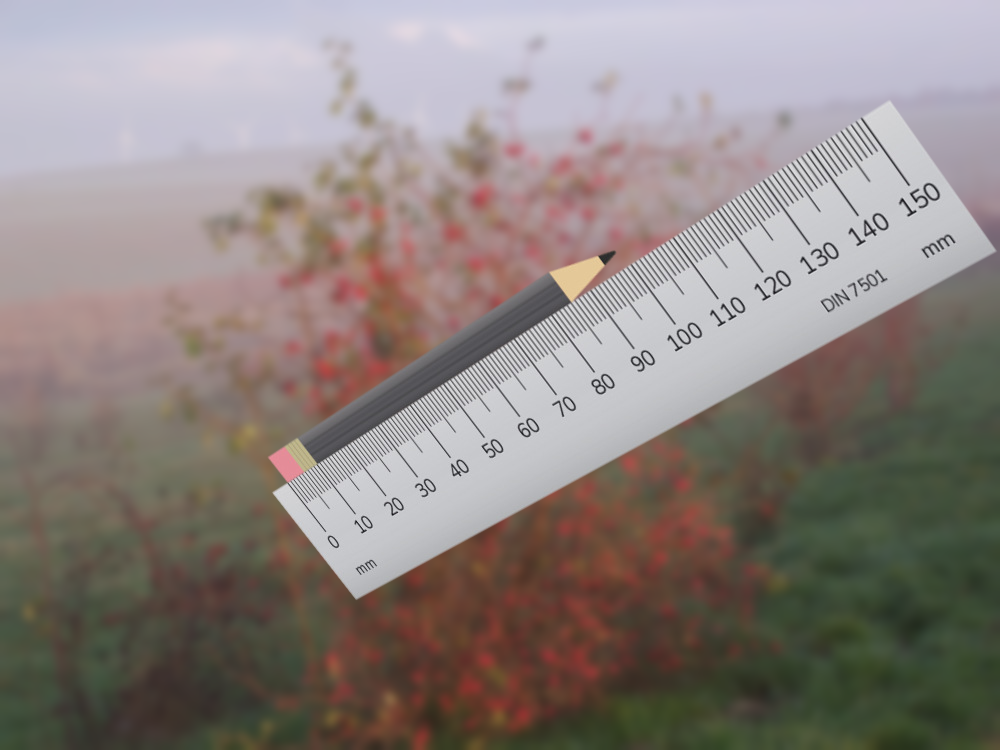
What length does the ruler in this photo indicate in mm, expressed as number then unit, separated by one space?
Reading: 99 mm
